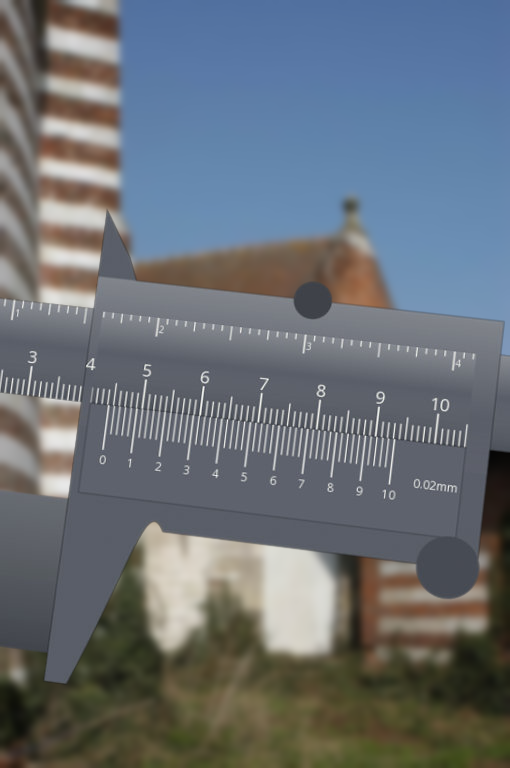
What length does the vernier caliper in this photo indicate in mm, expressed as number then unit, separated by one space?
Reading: 44.2 mm
